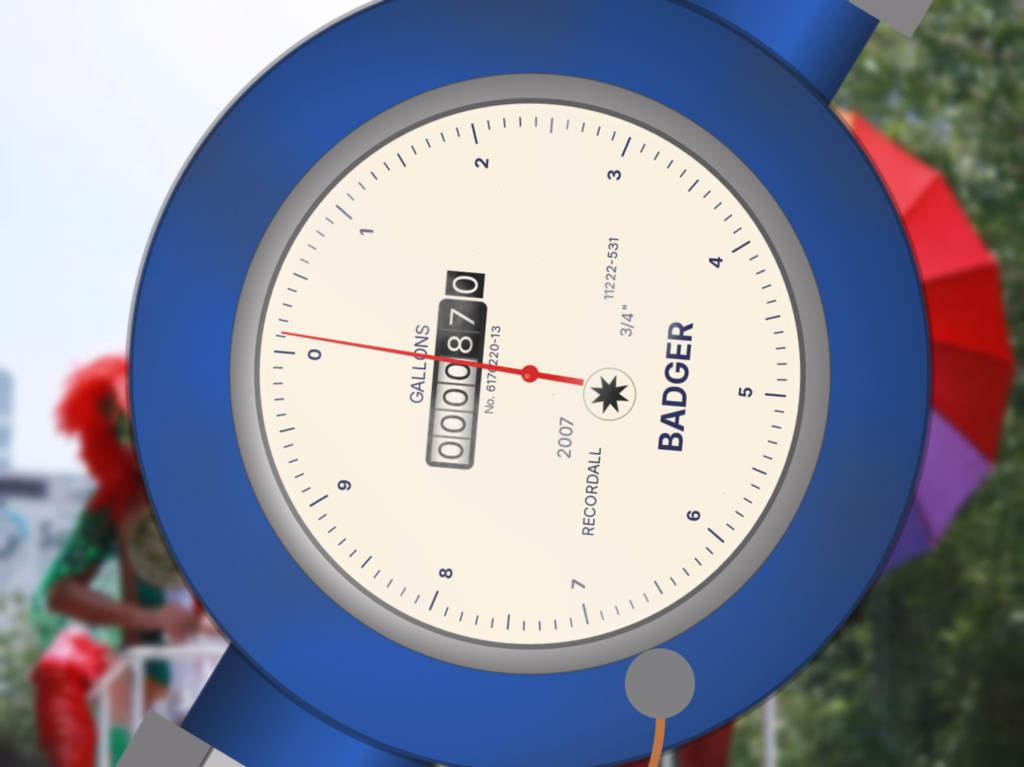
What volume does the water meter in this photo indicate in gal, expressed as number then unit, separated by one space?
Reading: 870.1 gal
